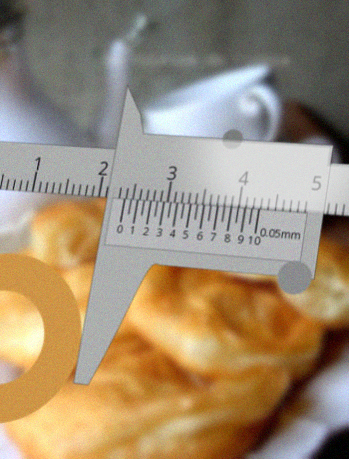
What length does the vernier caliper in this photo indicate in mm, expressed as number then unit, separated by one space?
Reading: 23.8 mm
